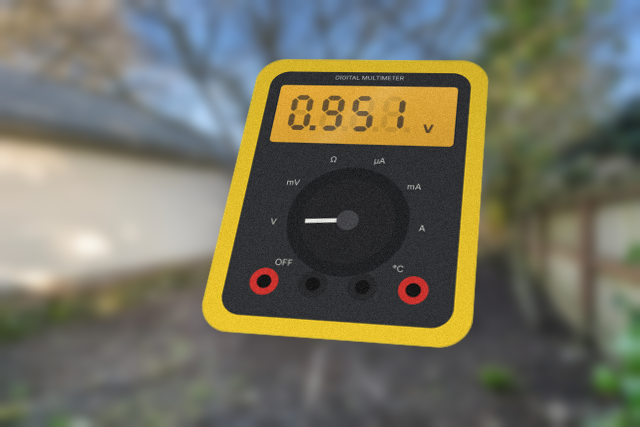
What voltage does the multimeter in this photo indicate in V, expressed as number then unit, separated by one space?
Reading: 0.951 V
